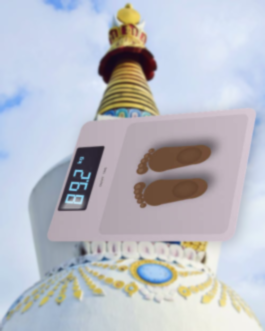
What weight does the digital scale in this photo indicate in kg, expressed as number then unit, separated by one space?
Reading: 89.2 kg
